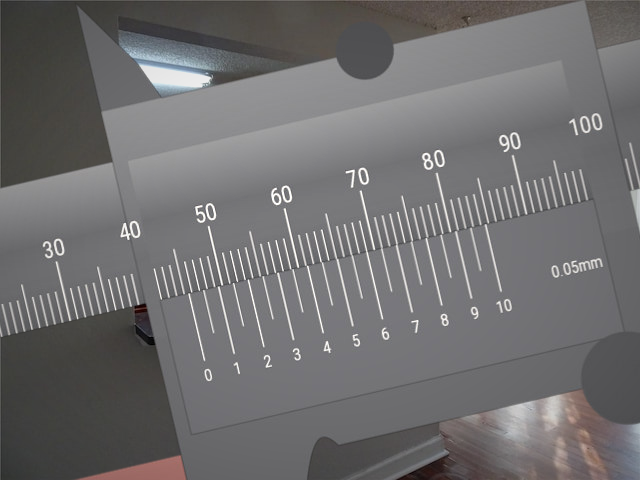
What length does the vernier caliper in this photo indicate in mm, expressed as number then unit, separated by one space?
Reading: 45.6 mm
